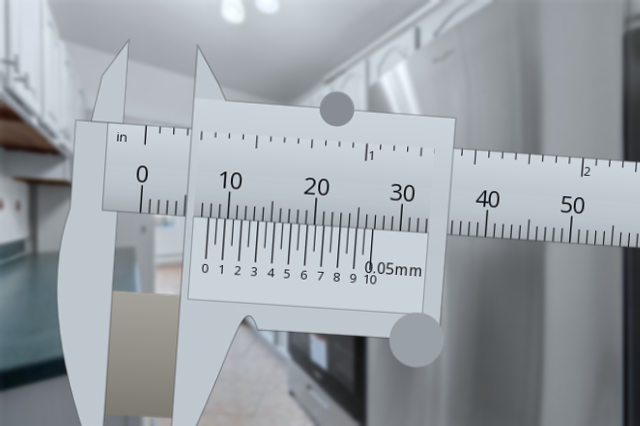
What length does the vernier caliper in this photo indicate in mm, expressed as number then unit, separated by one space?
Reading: 7.8 mm
